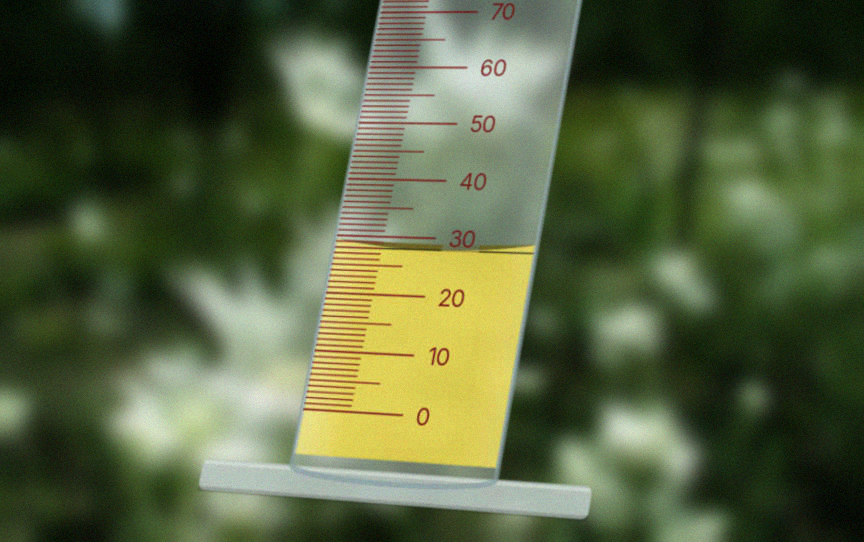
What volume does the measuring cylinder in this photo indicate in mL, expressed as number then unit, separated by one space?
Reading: 28 mL
